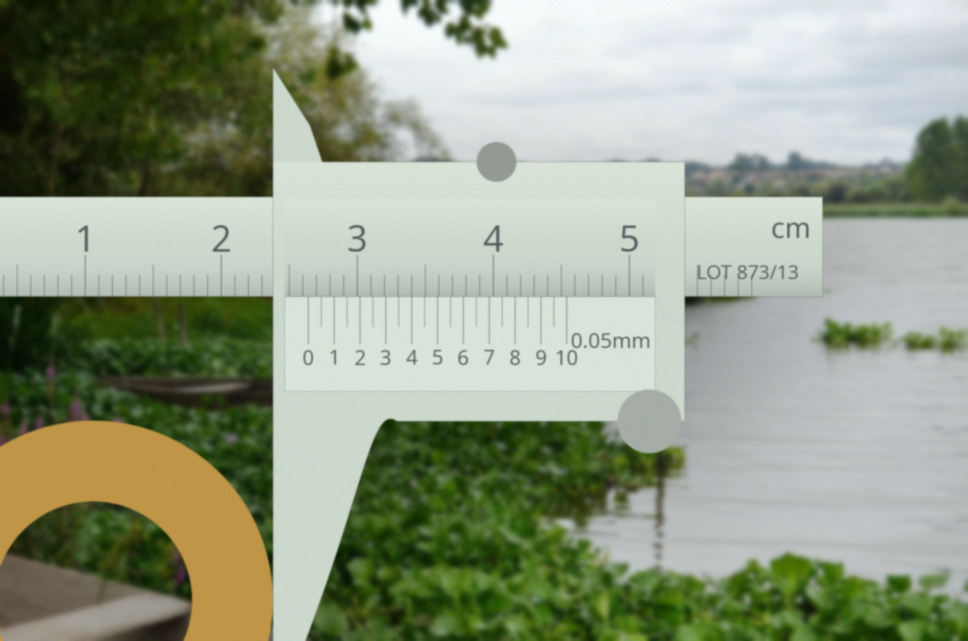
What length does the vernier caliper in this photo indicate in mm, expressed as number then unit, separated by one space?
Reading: 26.4 mm
